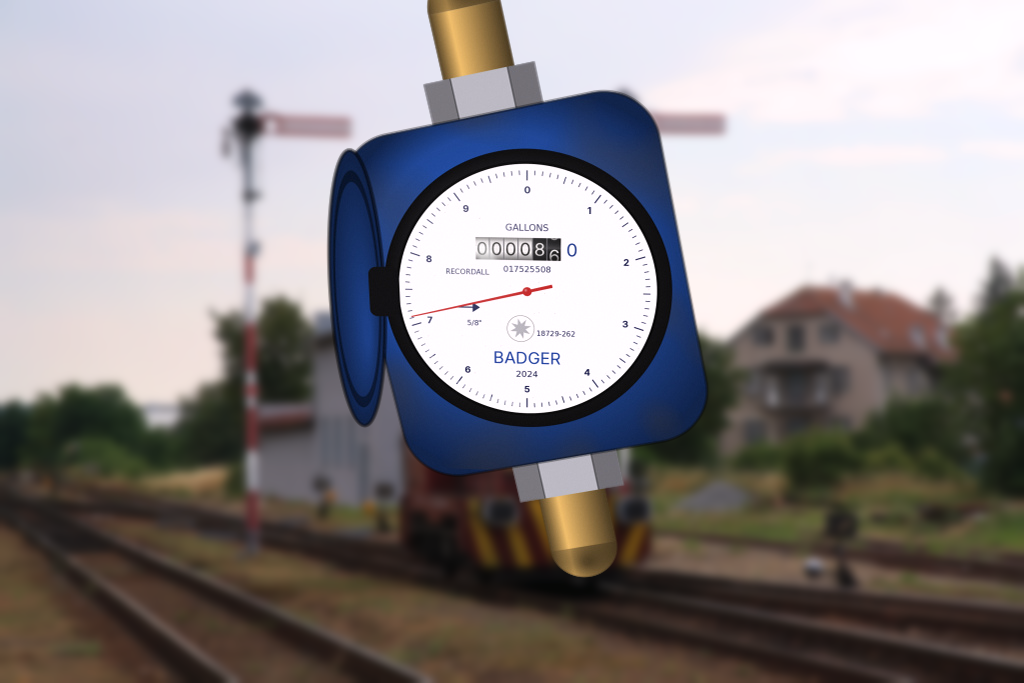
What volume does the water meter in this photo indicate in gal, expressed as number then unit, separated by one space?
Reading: 857.1 gal
